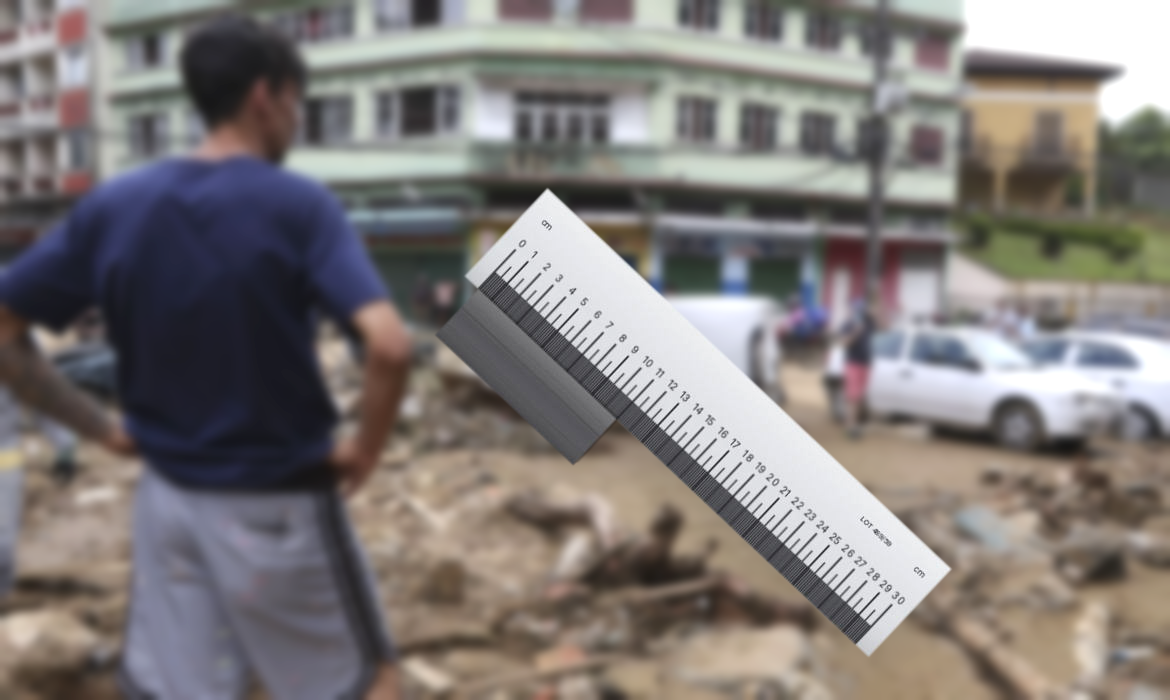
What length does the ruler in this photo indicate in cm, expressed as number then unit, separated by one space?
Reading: 11 cm
